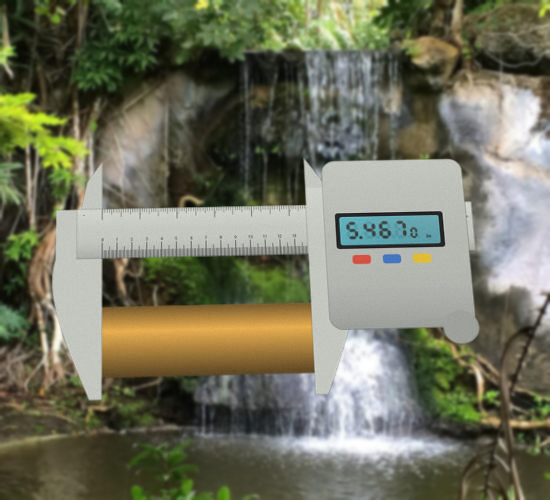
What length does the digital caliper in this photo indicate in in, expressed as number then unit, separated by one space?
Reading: 5.4670 in
